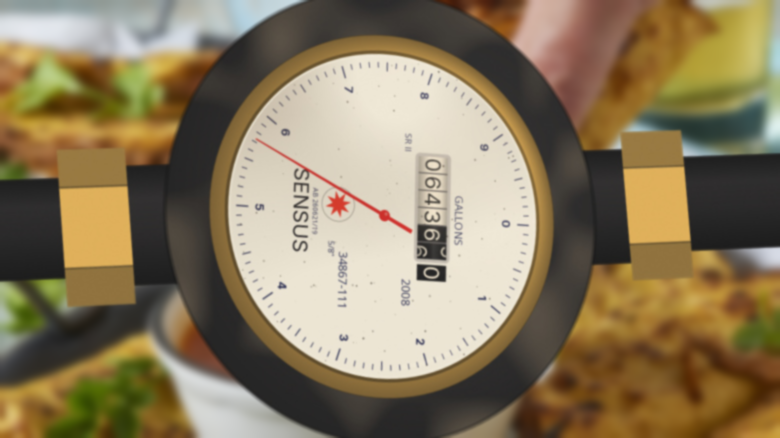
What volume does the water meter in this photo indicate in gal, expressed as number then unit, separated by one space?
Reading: 643655.7 gal
